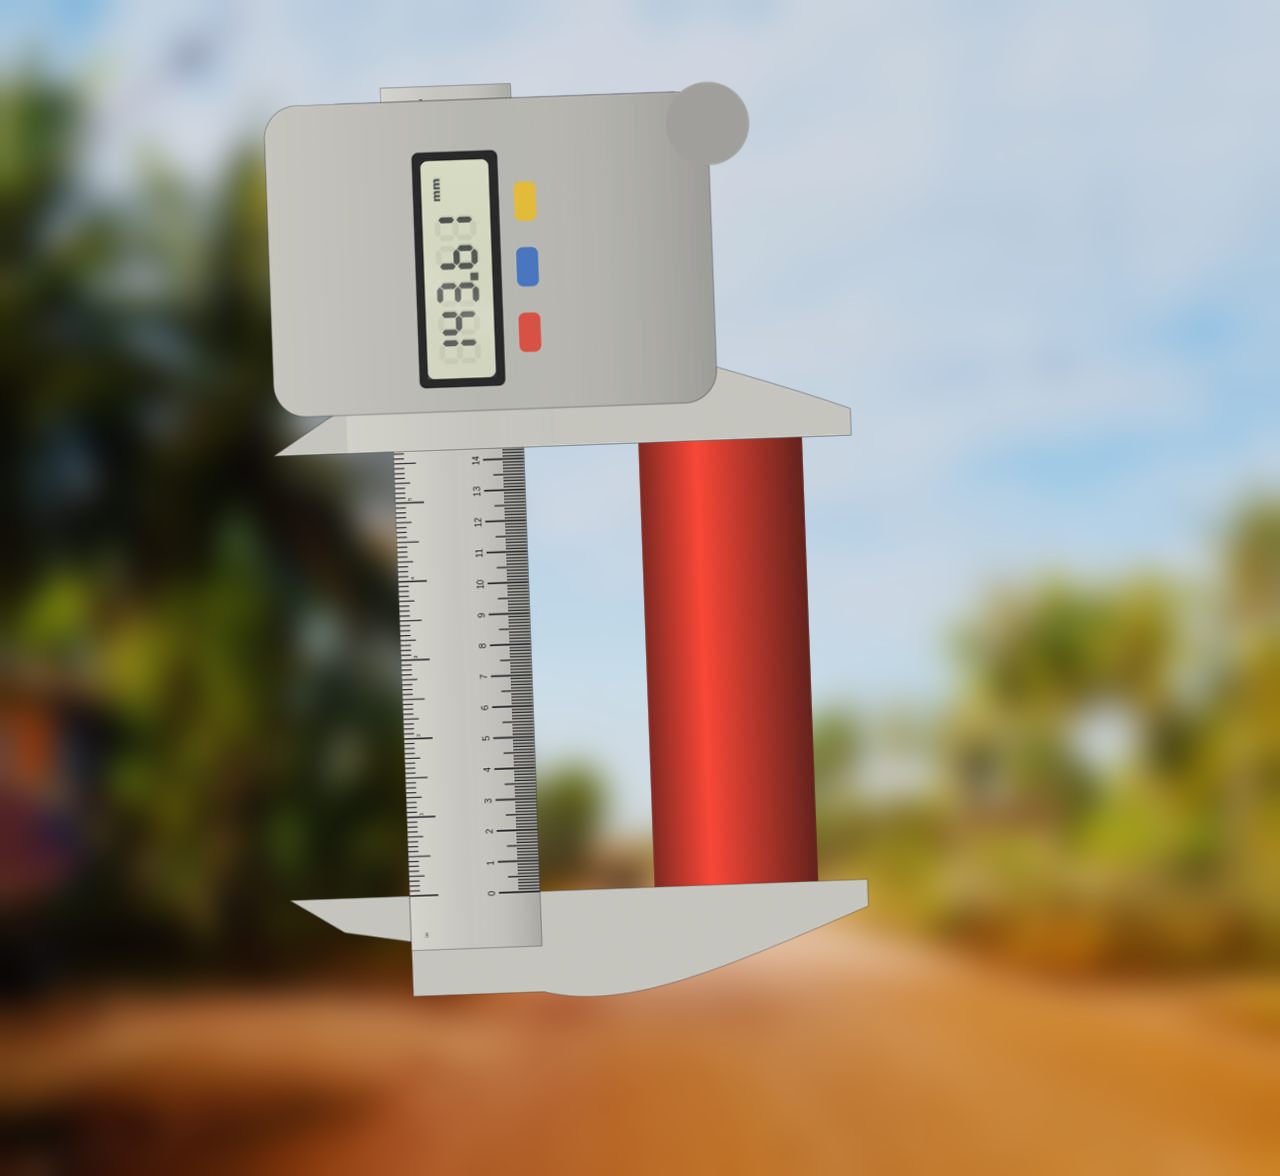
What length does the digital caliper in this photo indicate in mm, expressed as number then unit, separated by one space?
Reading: 143.61 mm
